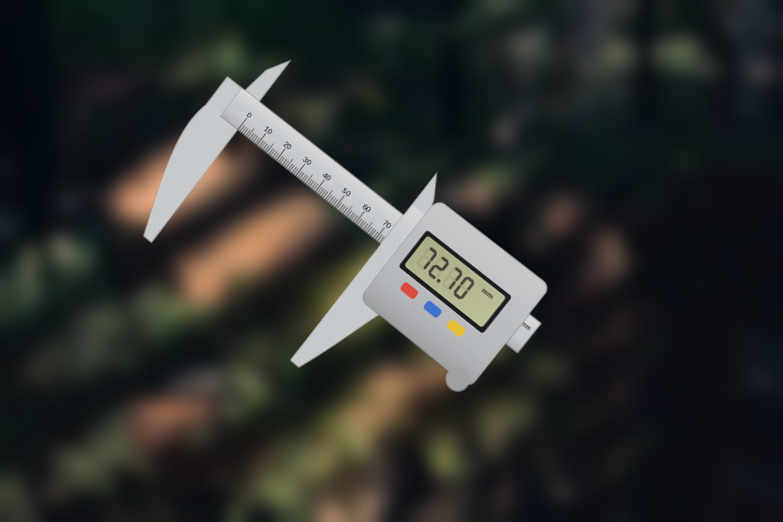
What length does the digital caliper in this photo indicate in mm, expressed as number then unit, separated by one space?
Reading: 72.70 mm
